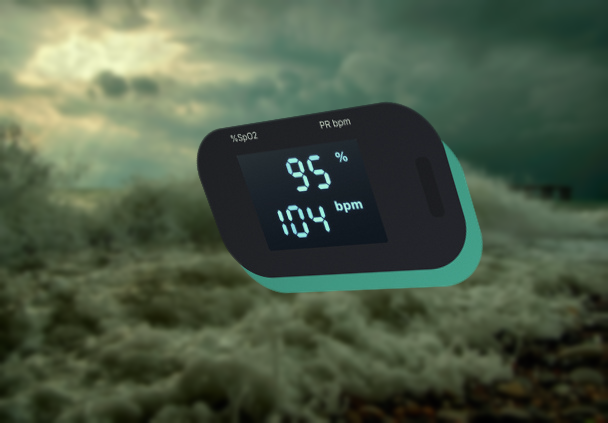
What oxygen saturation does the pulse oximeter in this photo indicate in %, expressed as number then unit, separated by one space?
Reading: 95 %
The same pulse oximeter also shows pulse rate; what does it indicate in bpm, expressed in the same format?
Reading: 104 bpm
